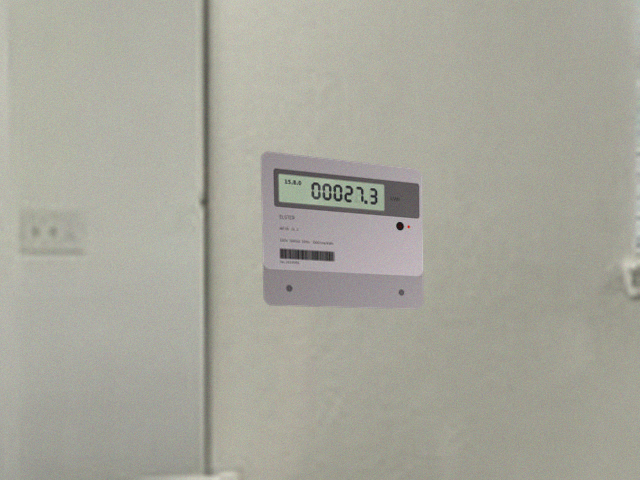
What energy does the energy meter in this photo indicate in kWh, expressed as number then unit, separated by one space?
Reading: 27.3 kWh
